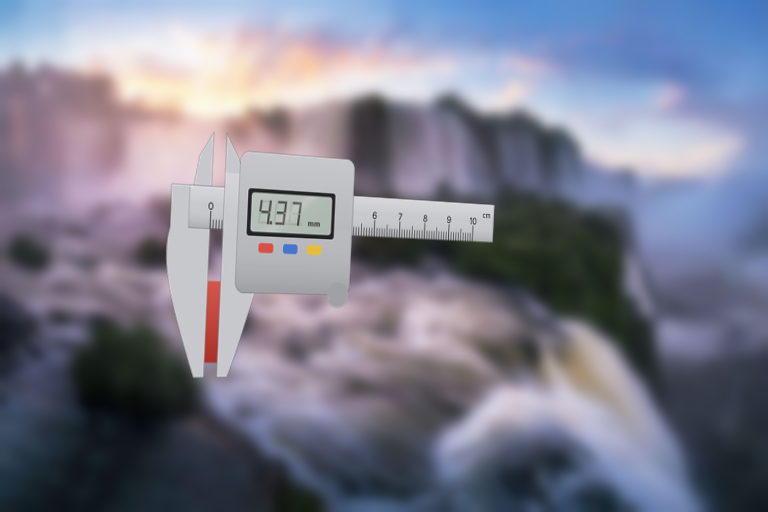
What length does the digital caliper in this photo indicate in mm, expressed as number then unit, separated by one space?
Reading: 4.37 mm
